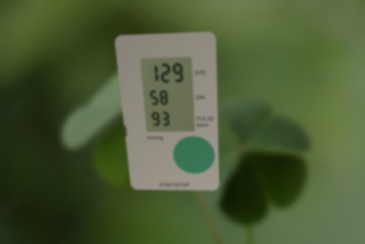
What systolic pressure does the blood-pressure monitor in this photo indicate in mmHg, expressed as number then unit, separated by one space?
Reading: 129 mmHg
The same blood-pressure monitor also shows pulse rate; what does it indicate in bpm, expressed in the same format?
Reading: 93 bpm
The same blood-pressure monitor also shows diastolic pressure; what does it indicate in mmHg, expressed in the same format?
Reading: 58 mmHg
